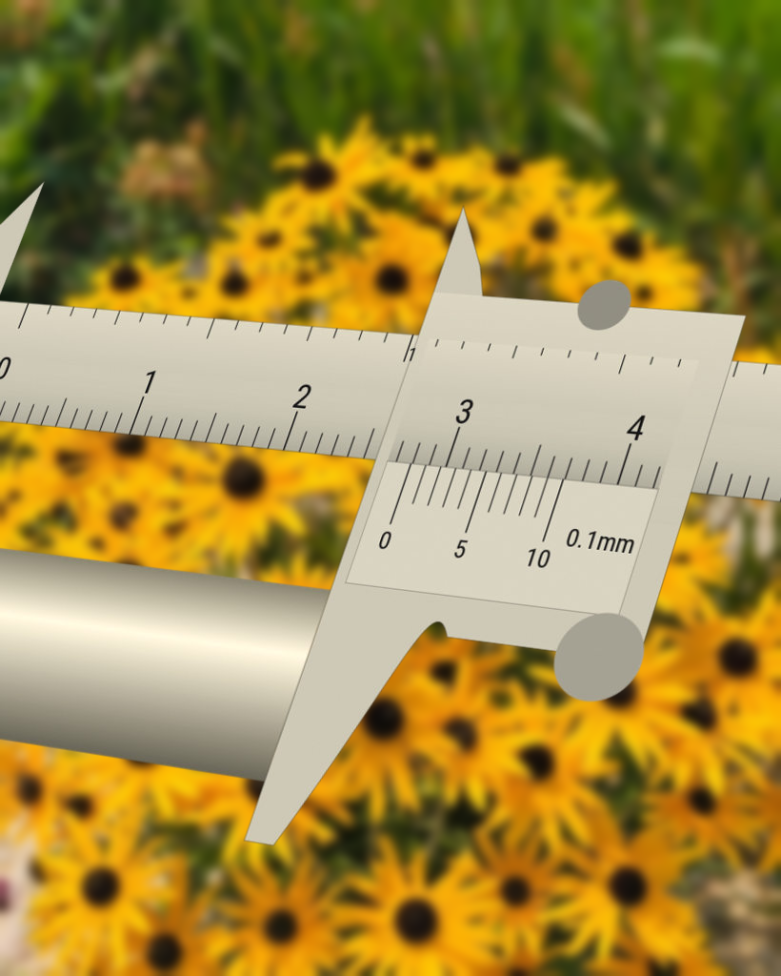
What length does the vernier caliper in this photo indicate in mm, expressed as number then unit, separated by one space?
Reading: 27.9 mm
